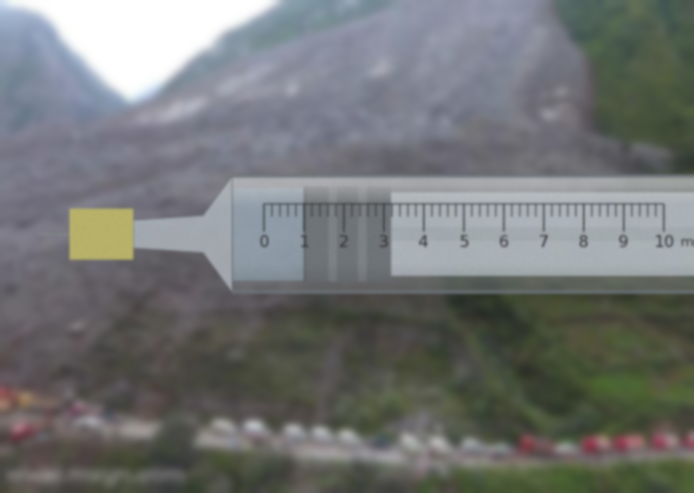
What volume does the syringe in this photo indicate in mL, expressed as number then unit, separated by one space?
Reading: 1 mL
